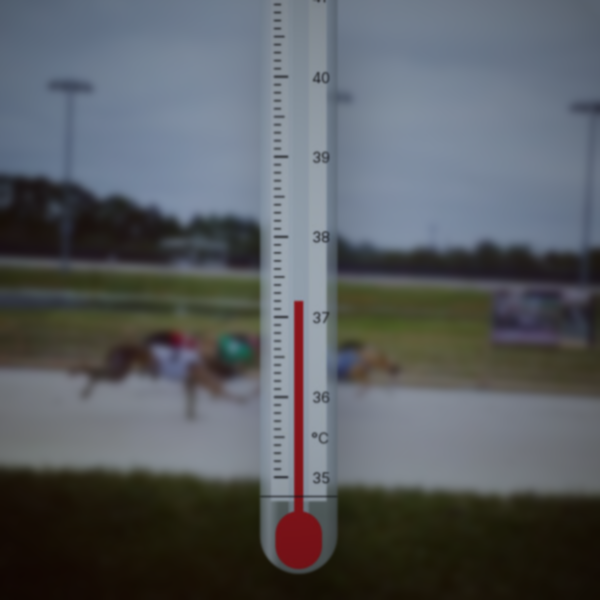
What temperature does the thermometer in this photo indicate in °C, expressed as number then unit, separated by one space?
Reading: 37.2 °C
